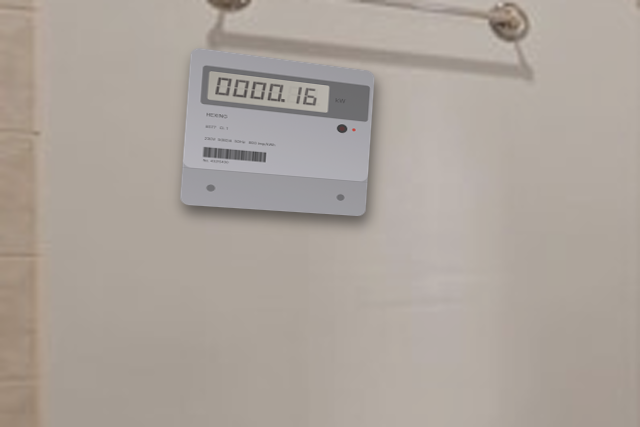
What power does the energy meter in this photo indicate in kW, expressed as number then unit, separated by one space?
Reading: 0.16 kW
